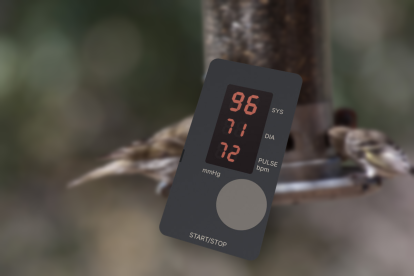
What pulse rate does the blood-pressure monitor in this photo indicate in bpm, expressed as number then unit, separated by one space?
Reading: 72 bpm
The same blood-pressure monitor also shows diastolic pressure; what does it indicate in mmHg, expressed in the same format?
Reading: 71 mmHg
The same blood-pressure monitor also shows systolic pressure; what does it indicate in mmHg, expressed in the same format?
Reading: 96 mmHg
